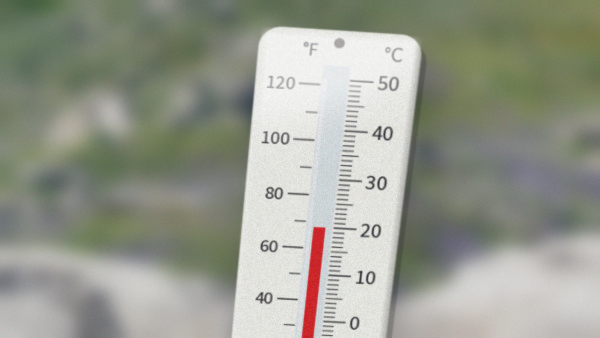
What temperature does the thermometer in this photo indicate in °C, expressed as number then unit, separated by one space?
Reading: 20 °C
